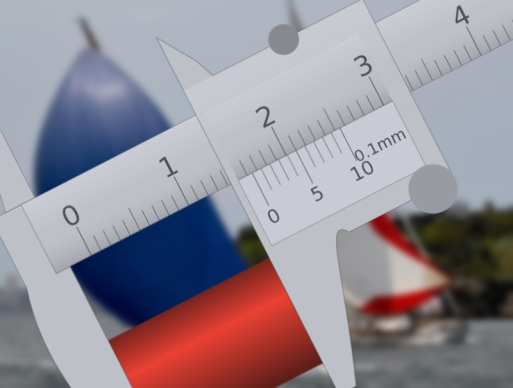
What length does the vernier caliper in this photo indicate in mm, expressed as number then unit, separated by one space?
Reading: 16.5 mm
